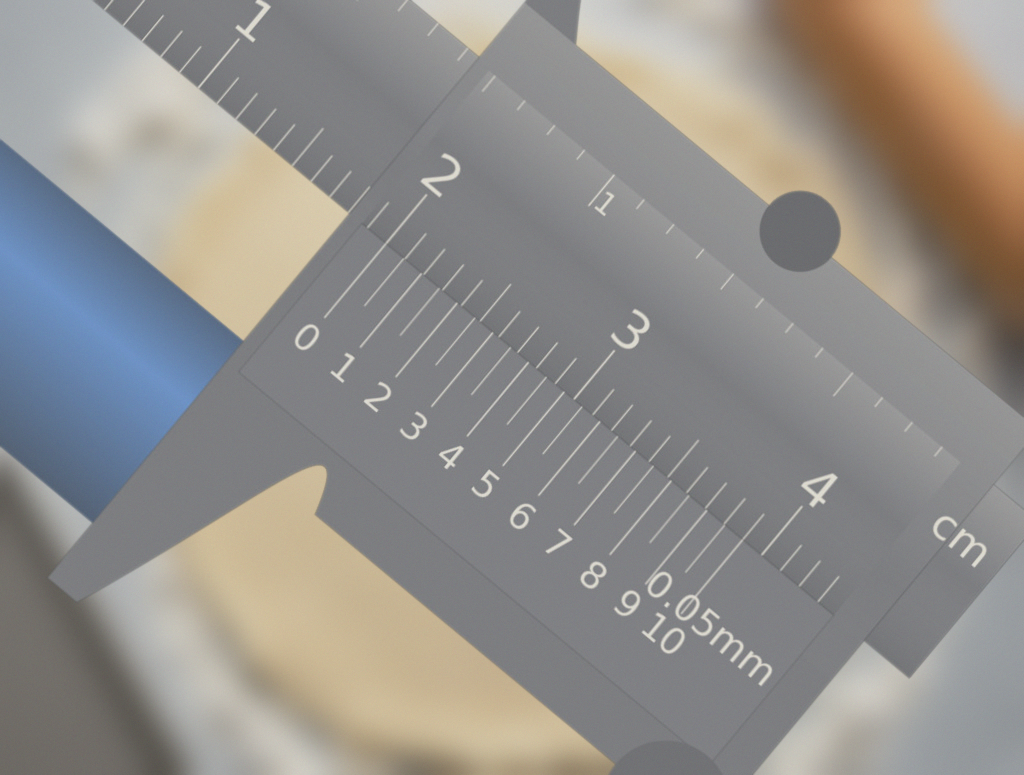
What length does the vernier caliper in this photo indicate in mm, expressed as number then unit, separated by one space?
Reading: 20.0 mm
